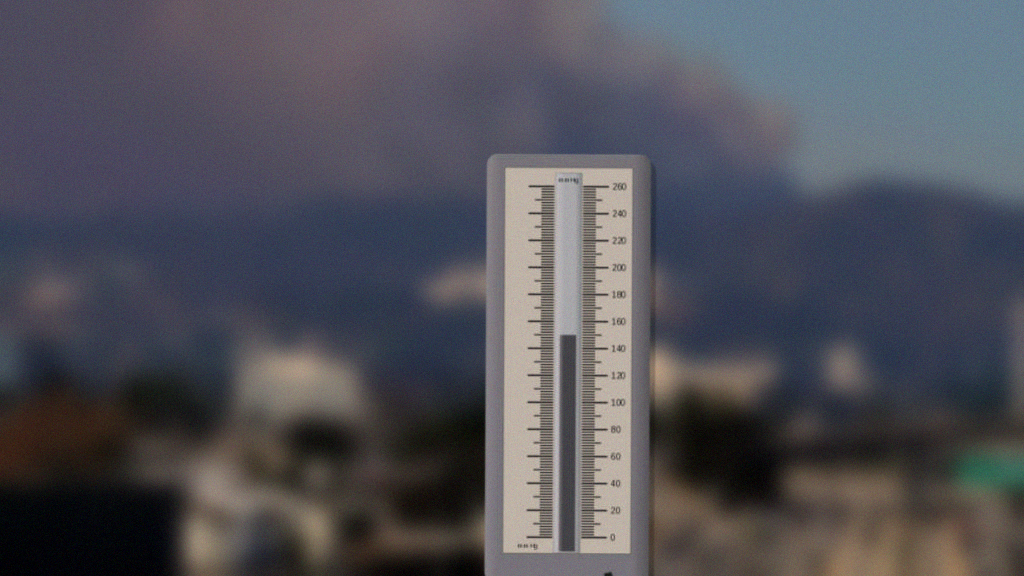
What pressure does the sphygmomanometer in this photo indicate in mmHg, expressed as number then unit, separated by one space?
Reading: 150 mmHg
